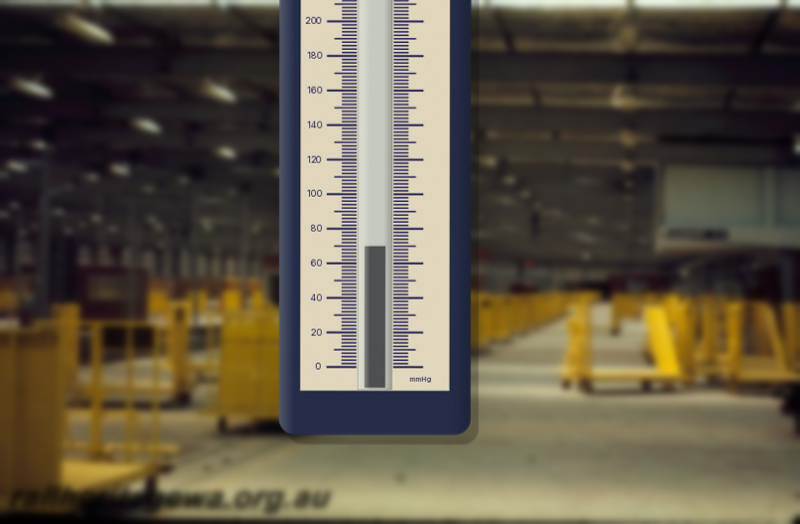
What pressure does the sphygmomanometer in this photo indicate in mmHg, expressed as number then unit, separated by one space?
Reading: 70 mmHg
